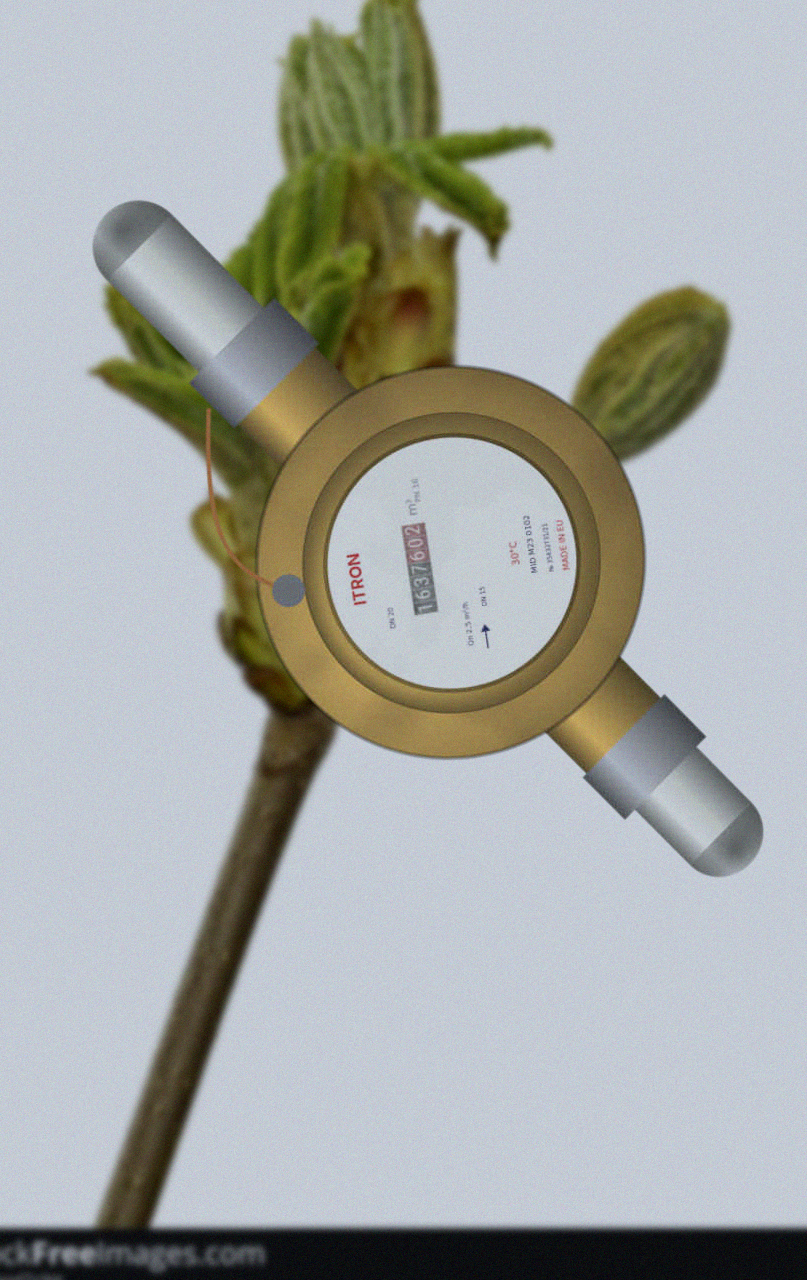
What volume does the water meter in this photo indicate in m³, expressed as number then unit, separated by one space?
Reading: 1637.602 m³
